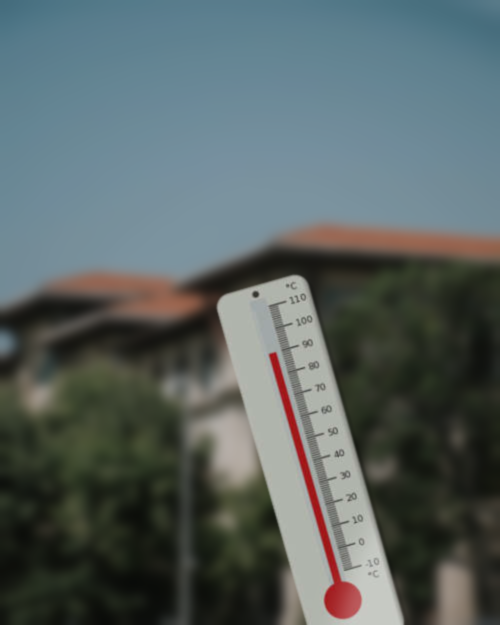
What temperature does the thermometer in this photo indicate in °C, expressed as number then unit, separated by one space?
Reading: 90 °C
